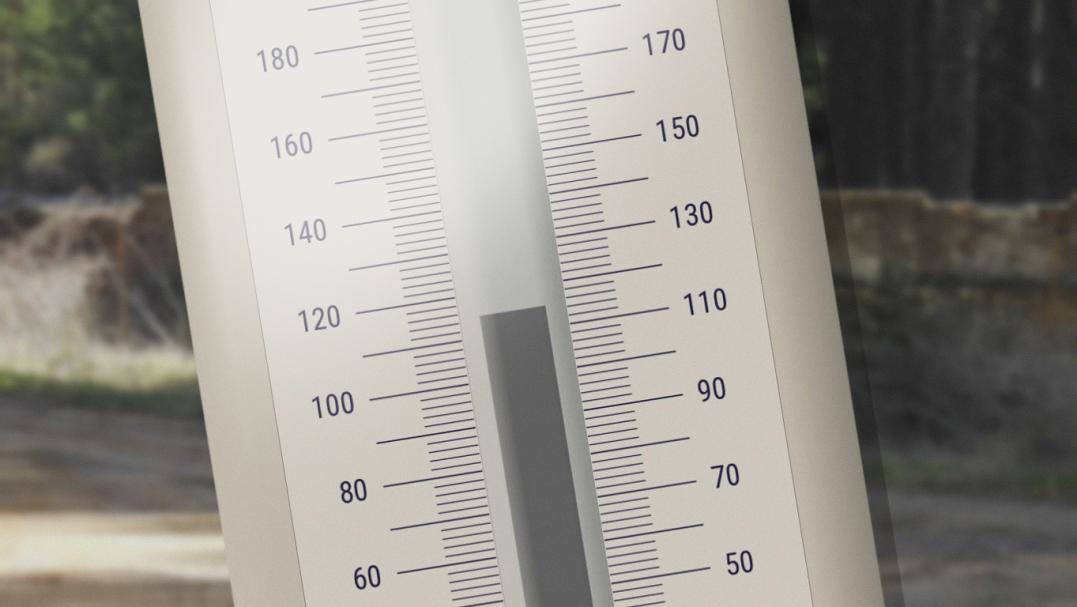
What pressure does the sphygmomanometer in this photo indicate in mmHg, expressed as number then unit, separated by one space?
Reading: 115 mmHg
